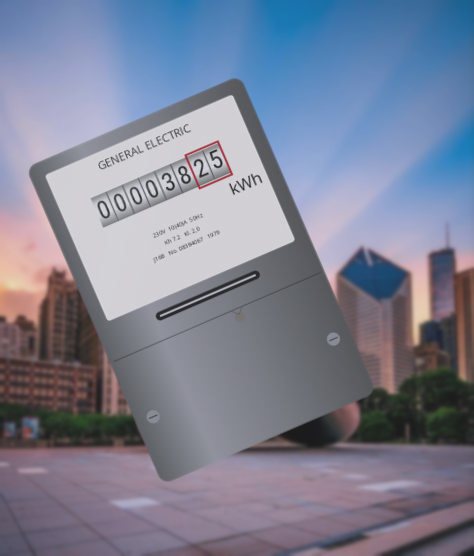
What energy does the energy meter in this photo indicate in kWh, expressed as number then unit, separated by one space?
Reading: 38.25 kWh
